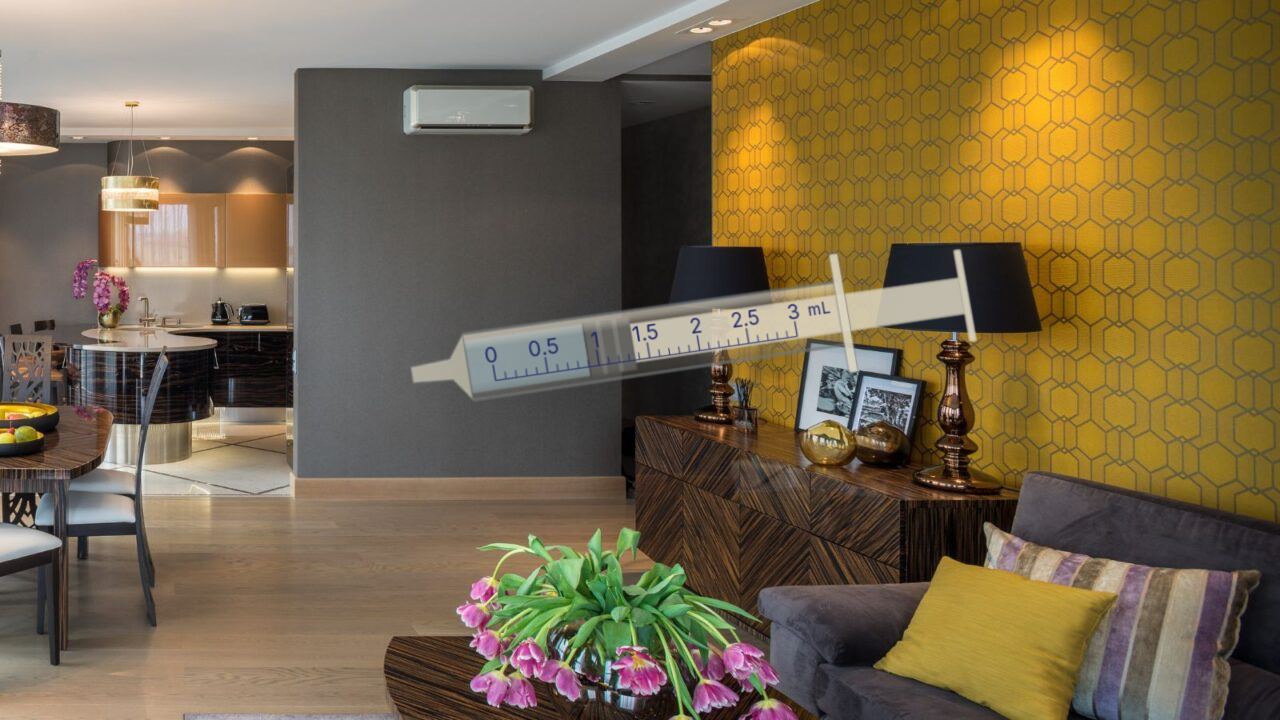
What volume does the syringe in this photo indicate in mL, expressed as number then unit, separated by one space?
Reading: 0.9 mL
